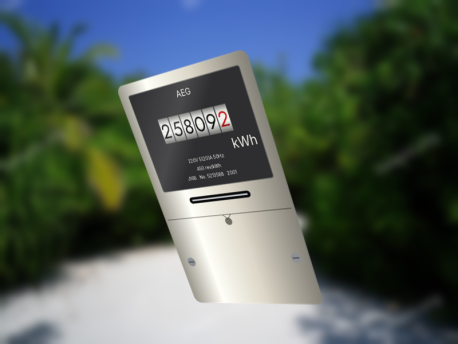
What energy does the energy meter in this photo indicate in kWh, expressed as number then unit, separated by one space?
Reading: 25809.2 kWh
